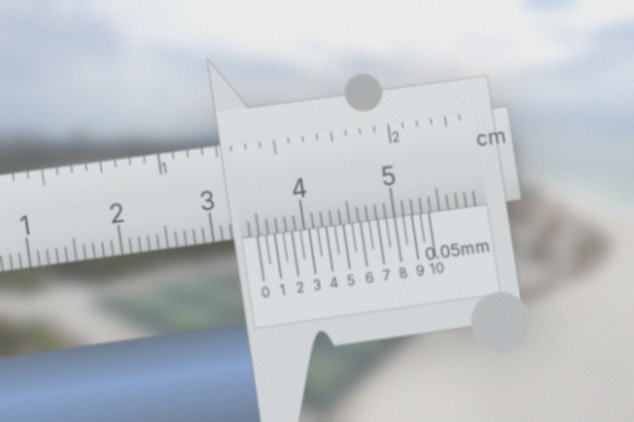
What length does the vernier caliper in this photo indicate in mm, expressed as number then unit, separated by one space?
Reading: 34.8 mm
